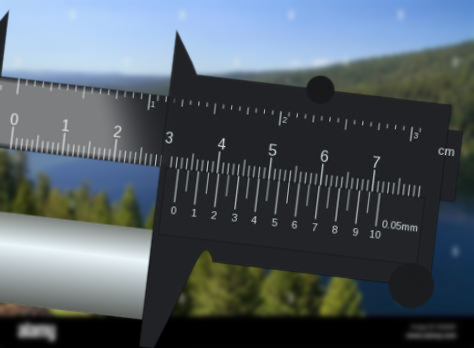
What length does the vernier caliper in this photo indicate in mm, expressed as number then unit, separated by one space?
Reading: 32.5 mm
